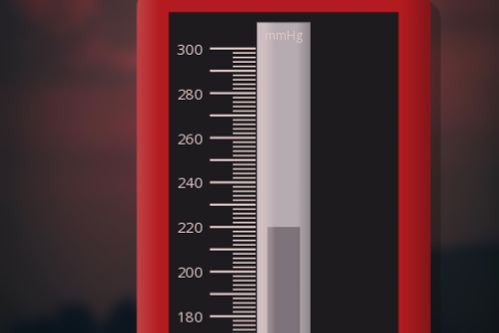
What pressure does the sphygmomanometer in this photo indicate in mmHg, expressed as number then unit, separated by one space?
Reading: 220 mmHg
